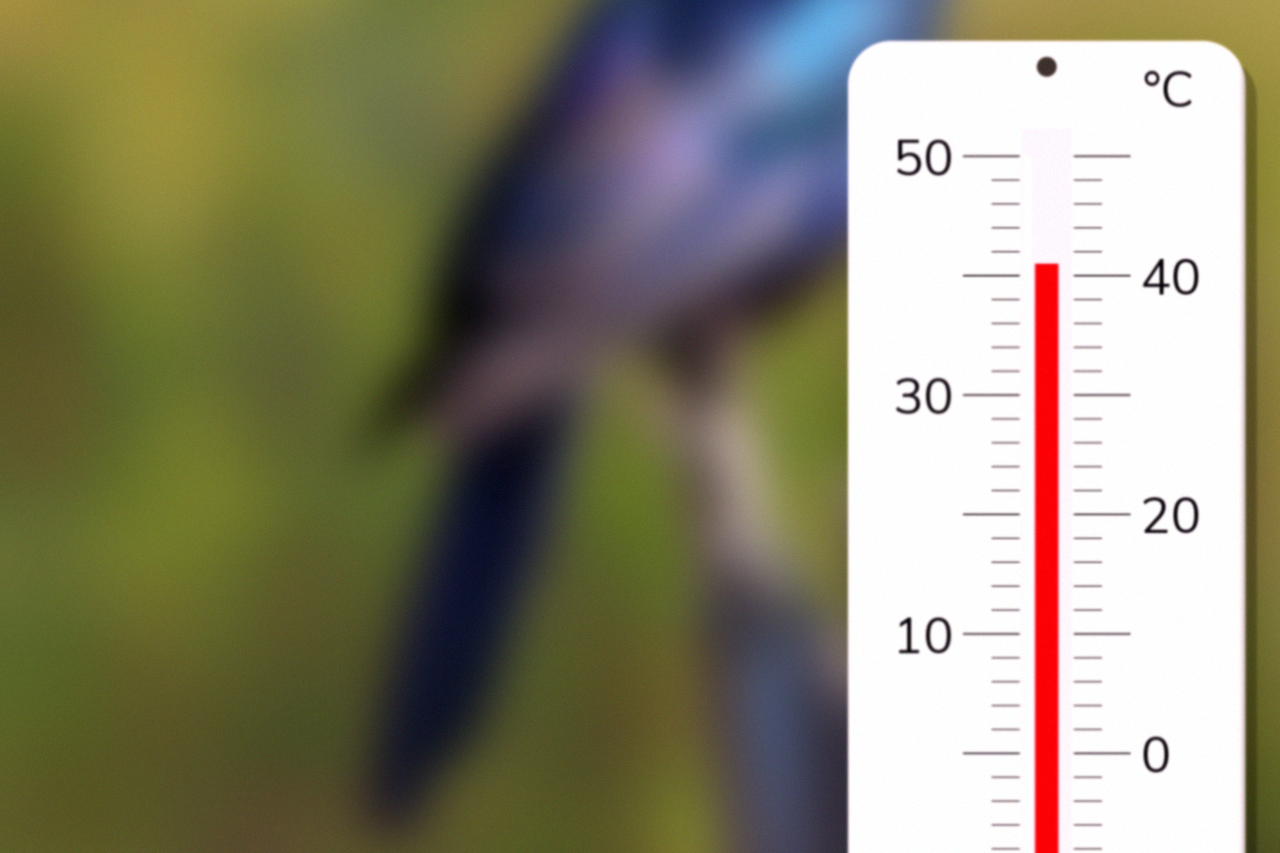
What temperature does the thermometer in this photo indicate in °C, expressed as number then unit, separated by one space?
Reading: 41 °C
